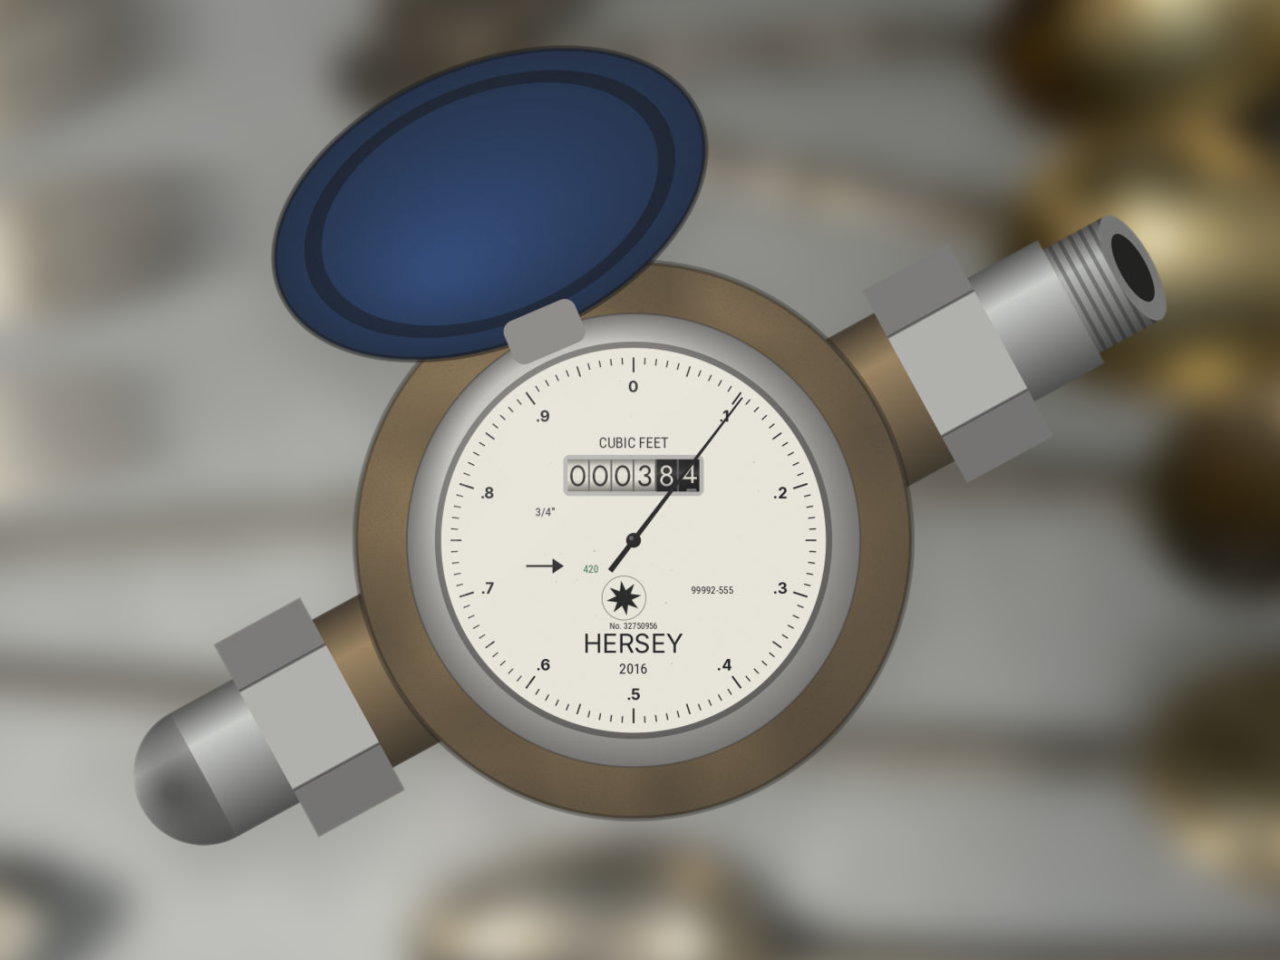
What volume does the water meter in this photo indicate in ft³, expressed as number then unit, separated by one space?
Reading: 384.10 ft³
